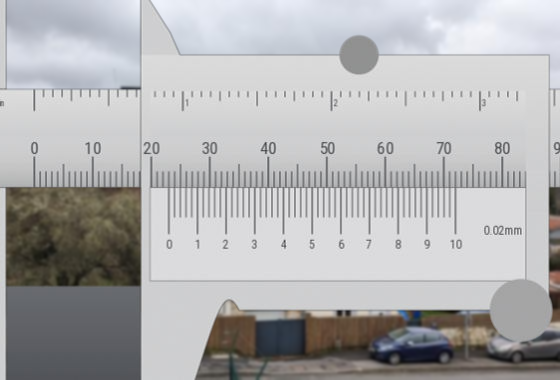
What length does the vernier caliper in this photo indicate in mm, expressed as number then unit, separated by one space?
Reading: 23.0 mm
